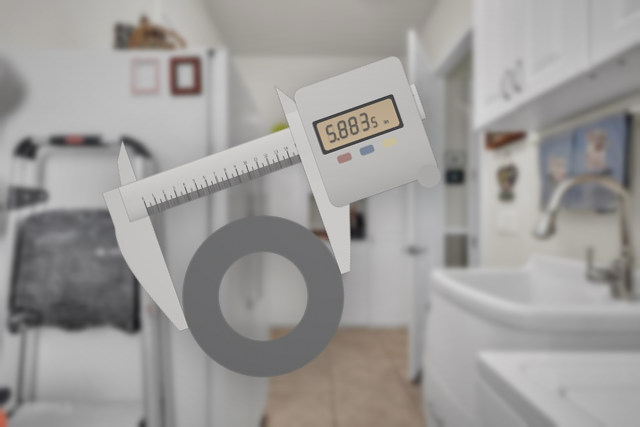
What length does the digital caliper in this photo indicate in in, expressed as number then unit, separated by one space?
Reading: 5.8835 in
